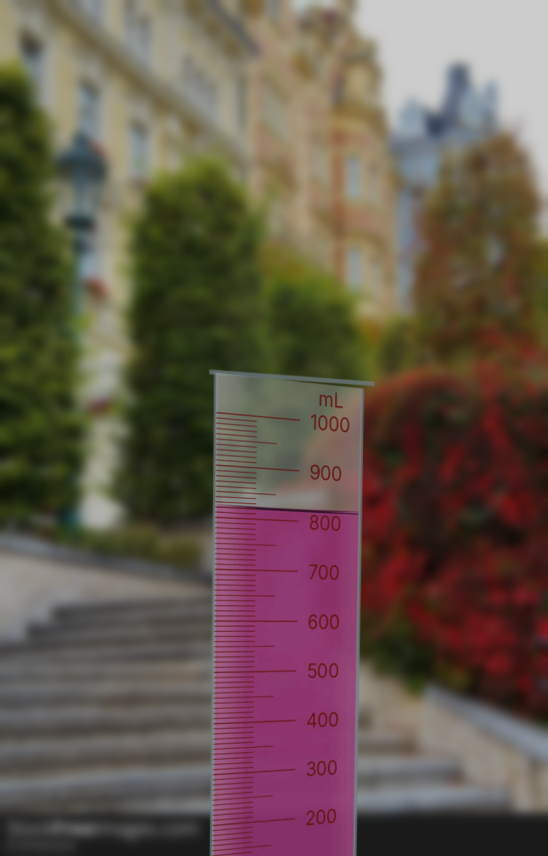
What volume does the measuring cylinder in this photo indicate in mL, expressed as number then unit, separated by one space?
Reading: 820 mL
